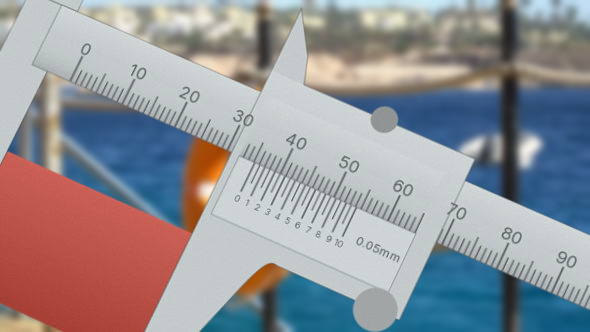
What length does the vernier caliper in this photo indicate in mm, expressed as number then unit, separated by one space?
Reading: 35.2 mm
